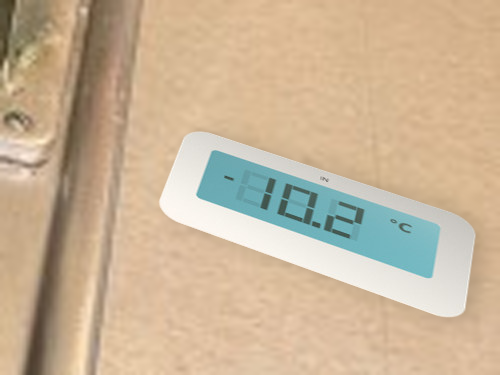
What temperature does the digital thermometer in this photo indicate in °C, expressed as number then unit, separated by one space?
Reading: -10.2 °C
